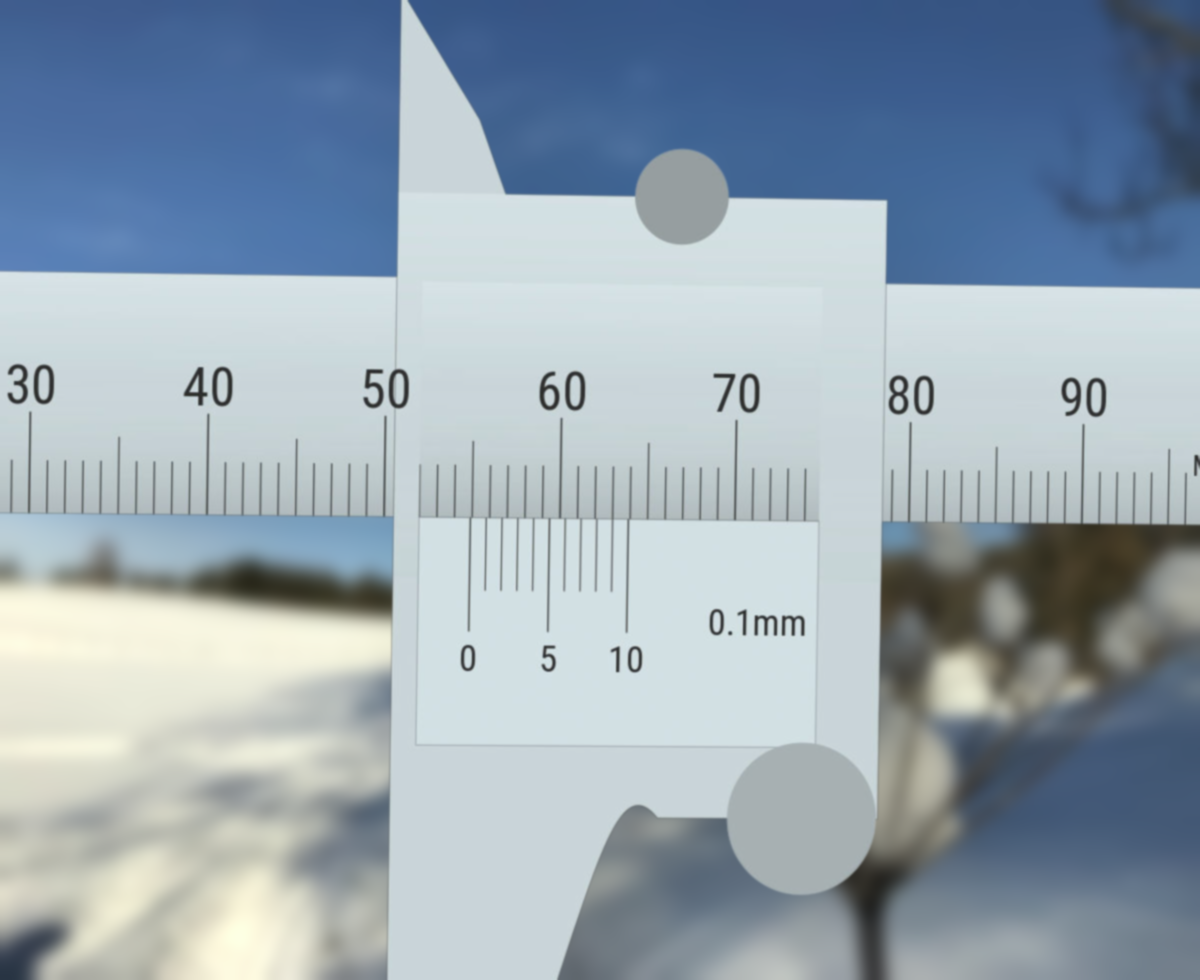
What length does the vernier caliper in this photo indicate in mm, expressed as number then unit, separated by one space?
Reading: 54.9 mm
